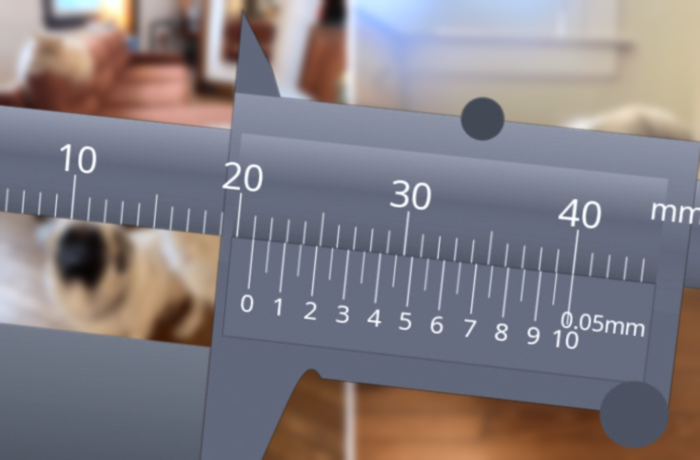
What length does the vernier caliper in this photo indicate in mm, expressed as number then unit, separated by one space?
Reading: 21.0 mm
